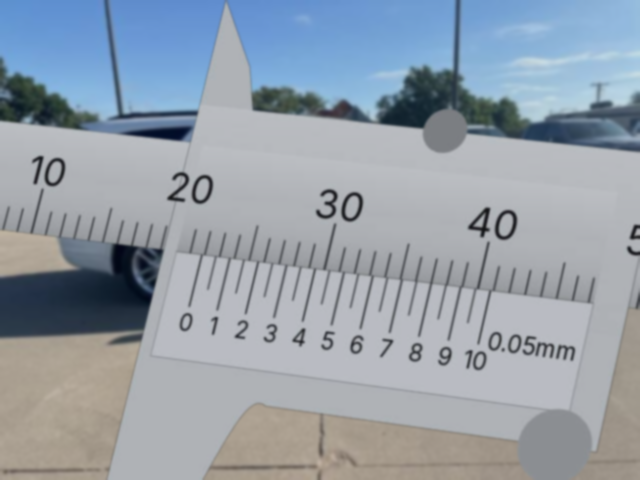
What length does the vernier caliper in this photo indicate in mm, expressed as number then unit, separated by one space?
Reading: 21.8 mm
